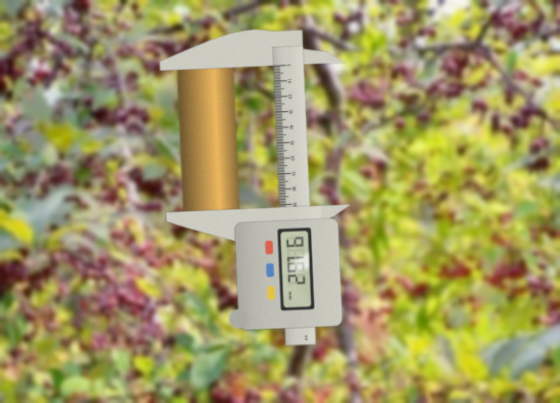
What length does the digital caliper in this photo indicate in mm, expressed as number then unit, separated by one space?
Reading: 91.62 mm
